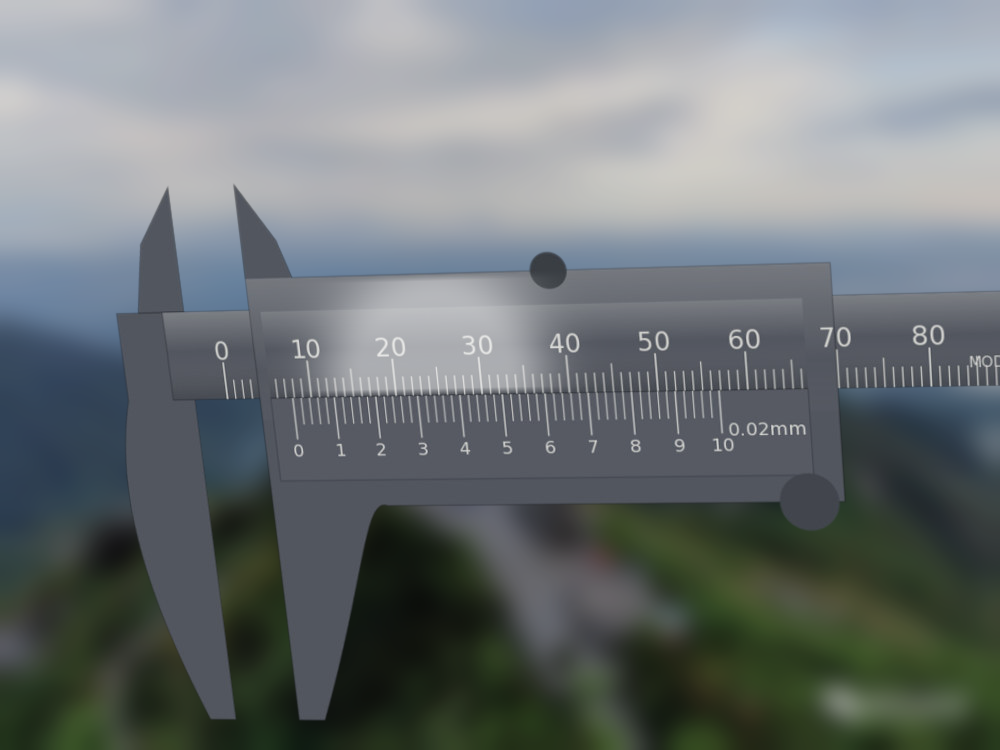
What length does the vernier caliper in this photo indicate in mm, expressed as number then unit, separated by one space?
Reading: 7.8 mm
